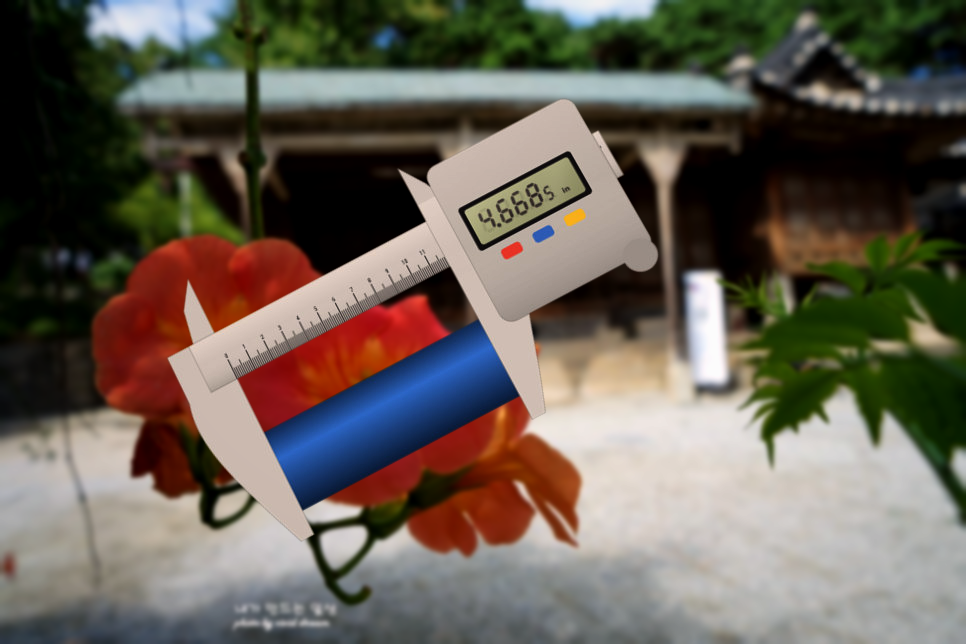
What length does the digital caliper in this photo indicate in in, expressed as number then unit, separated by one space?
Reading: 4.6685 in
